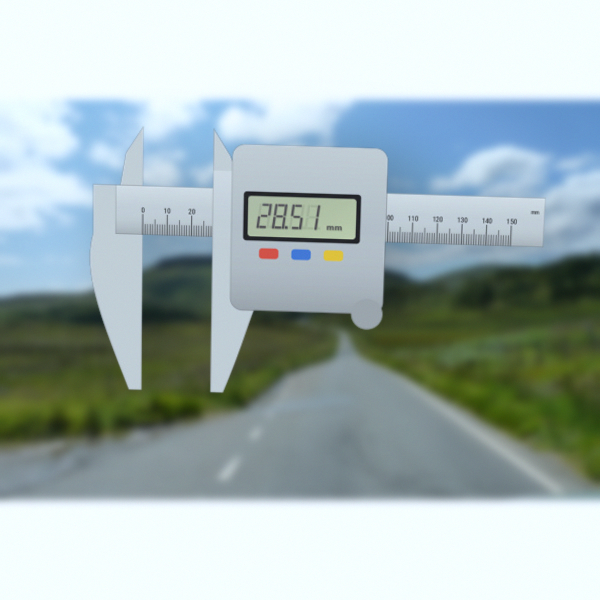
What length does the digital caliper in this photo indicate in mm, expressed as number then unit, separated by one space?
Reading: 28.51 mm
